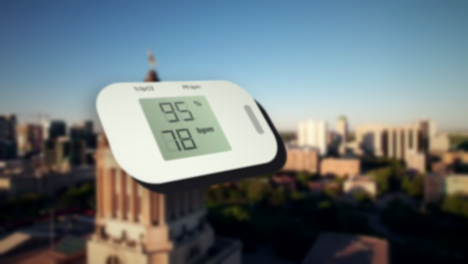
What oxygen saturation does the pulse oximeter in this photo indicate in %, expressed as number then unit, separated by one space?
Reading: 95 %
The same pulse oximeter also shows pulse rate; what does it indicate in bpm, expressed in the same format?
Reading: 78 bpm
